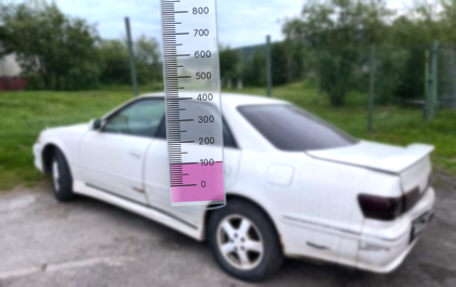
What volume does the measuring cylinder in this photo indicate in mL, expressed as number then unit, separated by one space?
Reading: 100 mL
